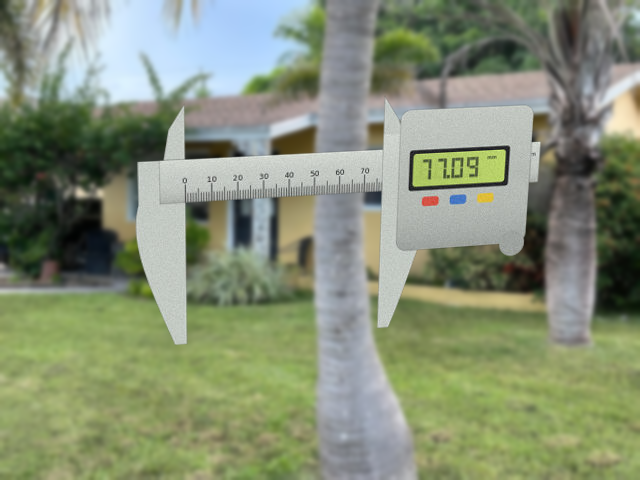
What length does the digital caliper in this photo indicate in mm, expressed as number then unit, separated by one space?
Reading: 77.09 mm
